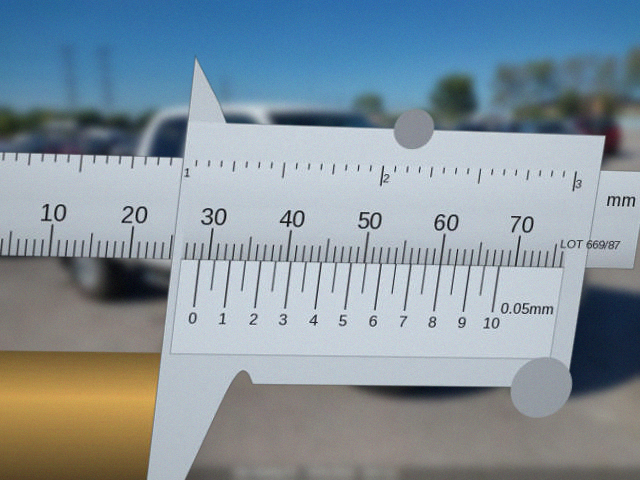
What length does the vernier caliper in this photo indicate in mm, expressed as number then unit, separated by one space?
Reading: 28.8 mm
